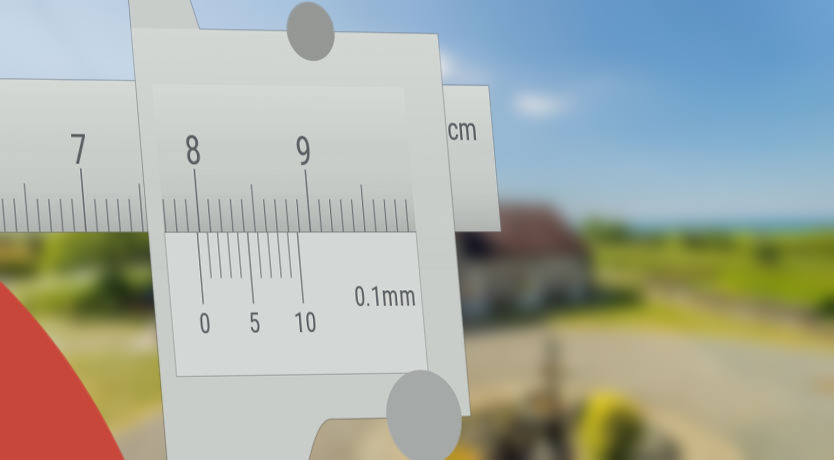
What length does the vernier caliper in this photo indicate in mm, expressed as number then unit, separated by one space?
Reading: 79.8 mm
